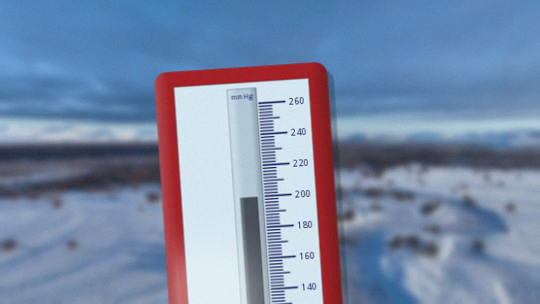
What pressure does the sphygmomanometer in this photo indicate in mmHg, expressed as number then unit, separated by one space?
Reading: 200 mmHg
